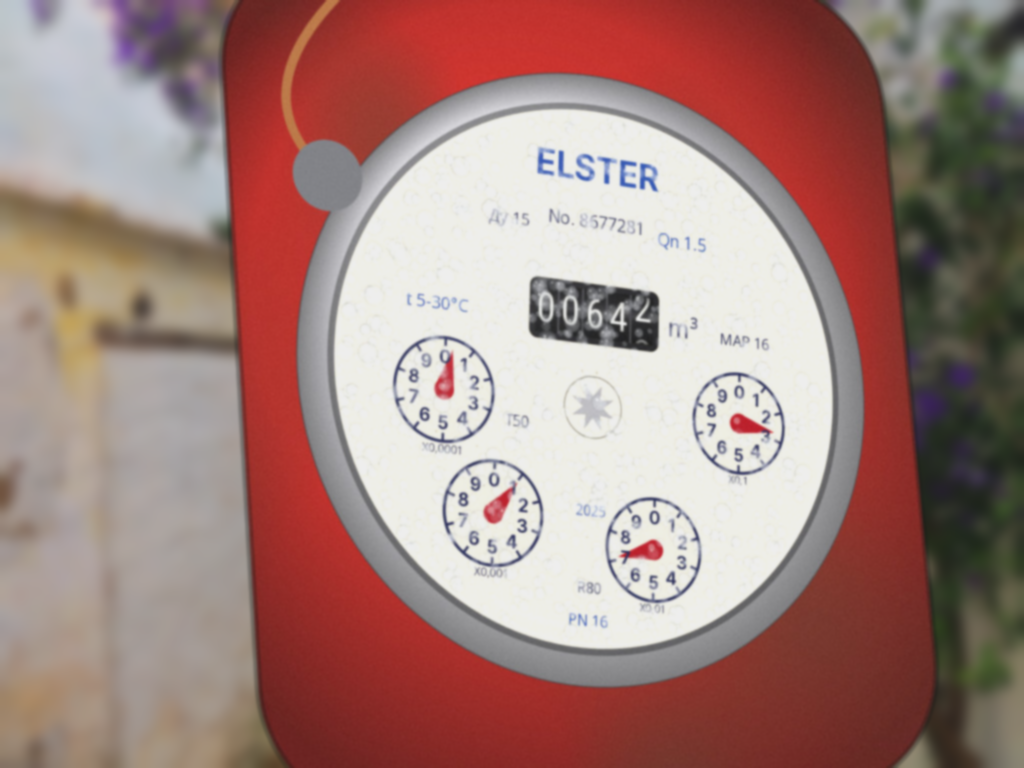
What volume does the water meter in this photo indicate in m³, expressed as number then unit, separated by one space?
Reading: 642.2710 m³
